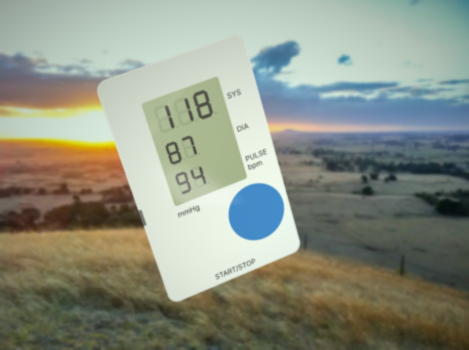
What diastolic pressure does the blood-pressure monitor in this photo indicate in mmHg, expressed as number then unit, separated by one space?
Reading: 87 mmHg
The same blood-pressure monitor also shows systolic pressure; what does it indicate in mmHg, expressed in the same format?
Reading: 118 mmHg
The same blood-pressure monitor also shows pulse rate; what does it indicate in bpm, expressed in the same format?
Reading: 94 bpm
